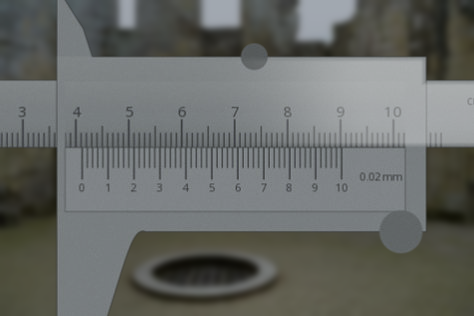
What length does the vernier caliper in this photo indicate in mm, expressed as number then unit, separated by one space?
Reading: 41.2 mm
